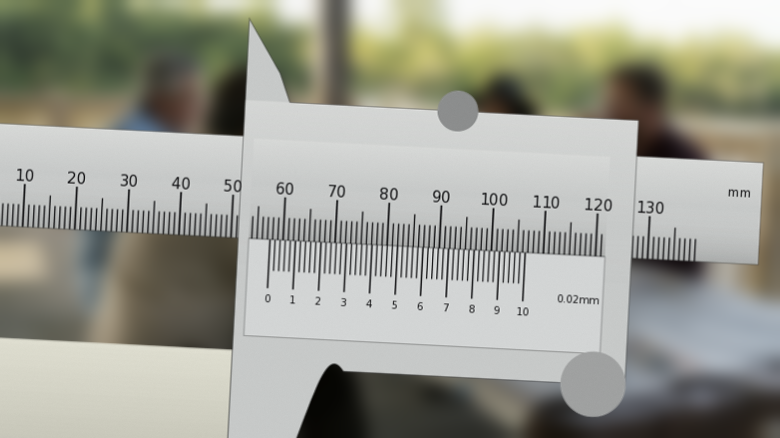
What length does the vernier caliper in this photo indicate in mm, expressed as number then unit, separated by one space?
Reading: 57.5 mm
